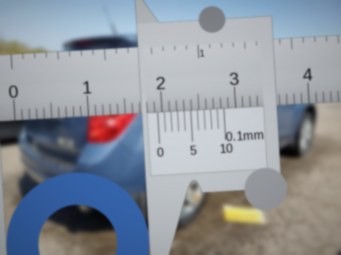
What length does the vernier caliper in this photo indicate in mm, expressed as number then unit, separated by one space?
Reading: 19.4 mm
